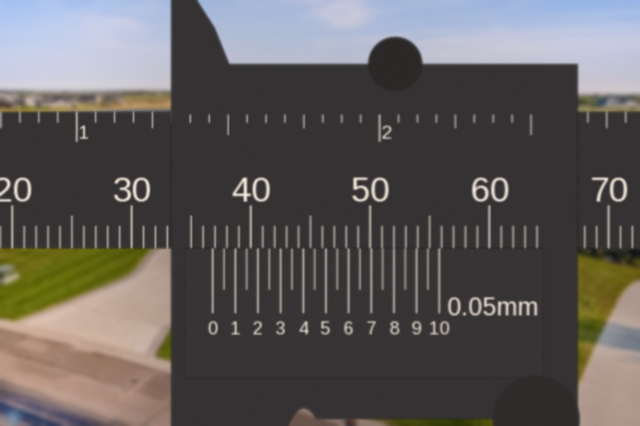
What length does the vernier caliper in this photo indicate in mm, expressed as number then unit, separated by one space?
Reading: 36.8 mm
